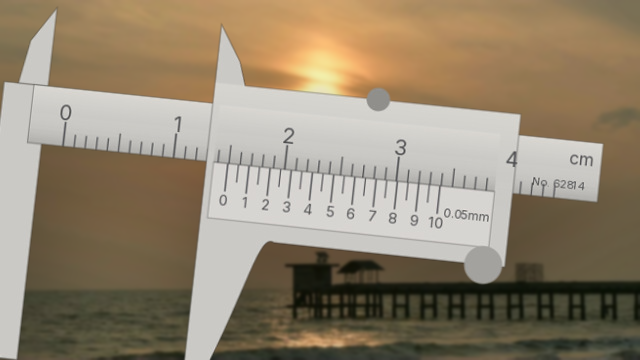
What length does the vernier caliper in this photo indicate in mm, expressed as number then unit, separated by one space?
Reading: 14.9 mm
